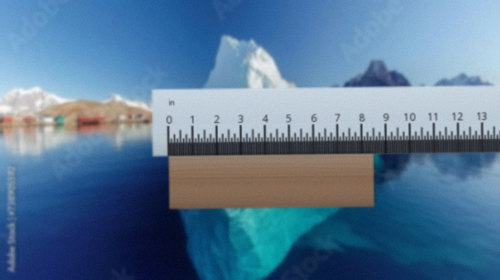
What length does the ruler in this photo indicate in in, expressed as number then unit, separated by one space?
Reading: 8.5 in
